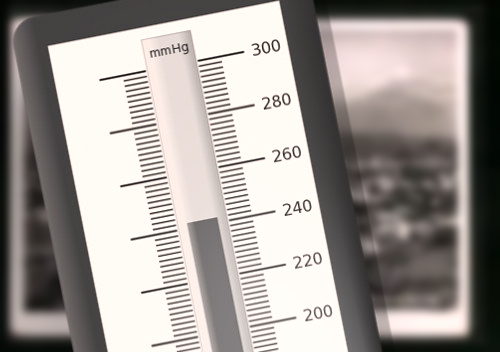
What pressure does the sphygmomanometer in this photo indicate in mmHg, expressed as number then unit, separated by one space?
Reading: 242 mmHg
